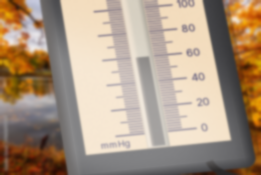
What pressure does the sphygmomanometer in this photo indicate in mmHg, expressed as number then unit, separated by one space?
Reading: 60 mmHg
